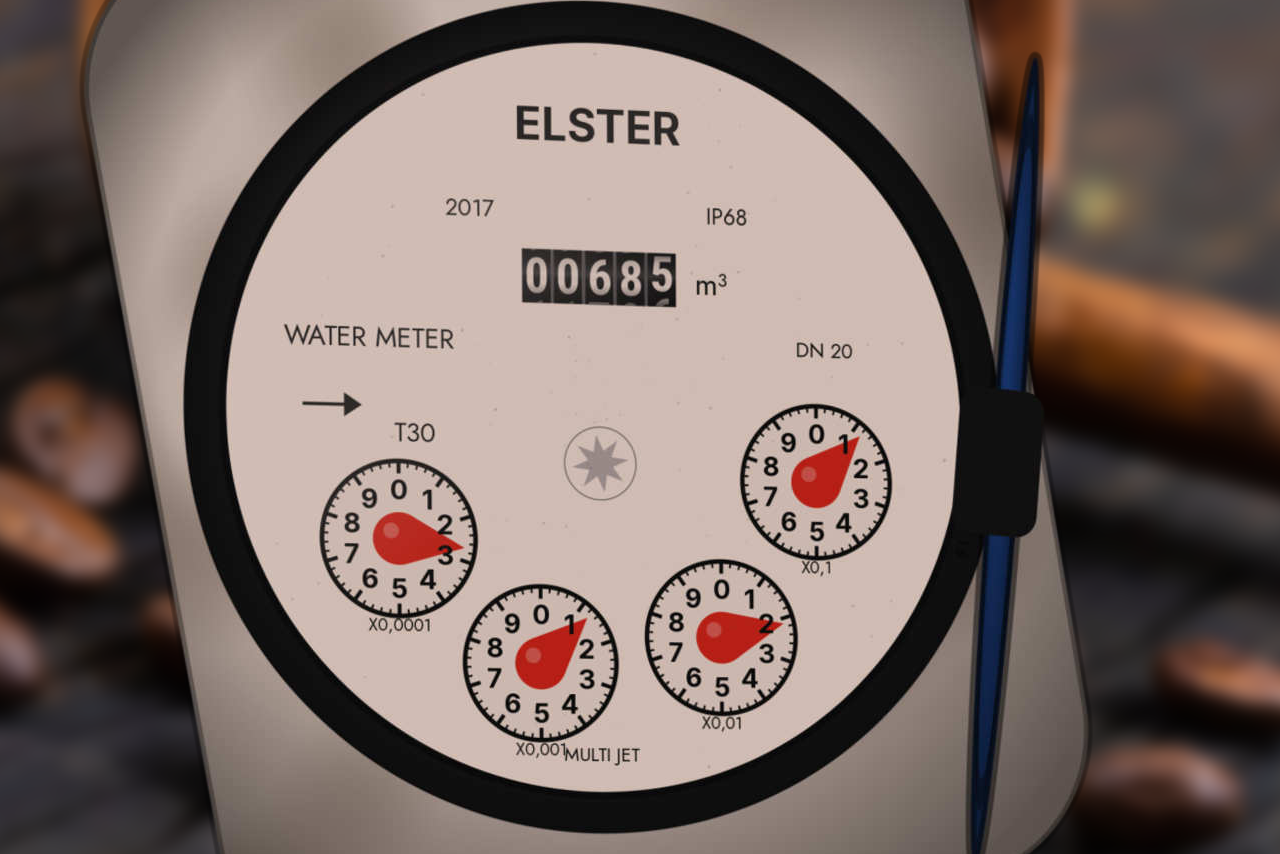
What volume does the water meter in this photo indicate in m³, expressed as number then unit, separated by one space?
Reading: 685.1212 m³
